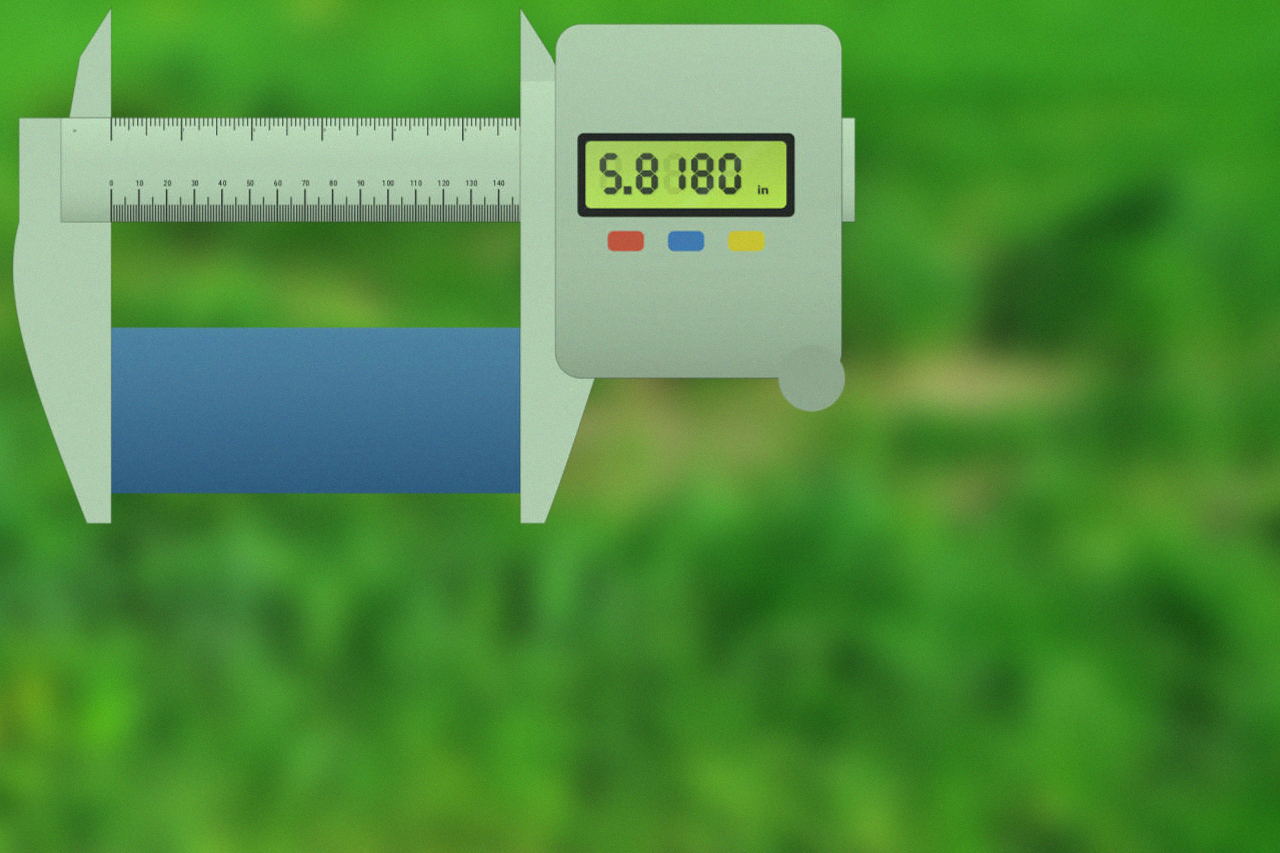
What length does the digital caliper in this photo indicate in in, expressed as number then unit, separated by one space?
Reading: 5.8180 in
